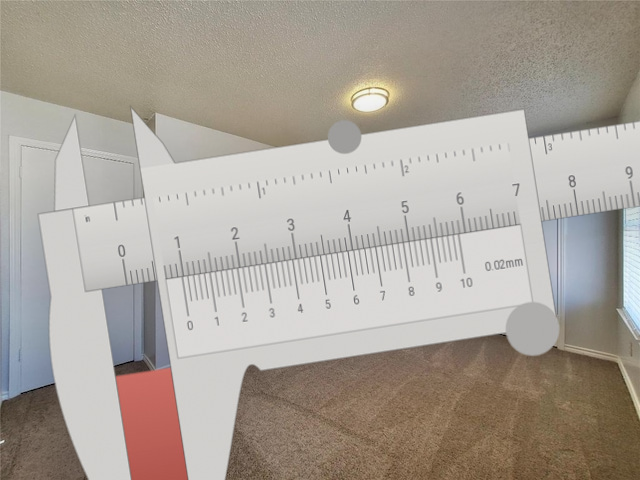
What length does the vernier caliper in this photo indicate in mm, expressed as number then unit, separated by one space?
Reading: 9.8 mm
